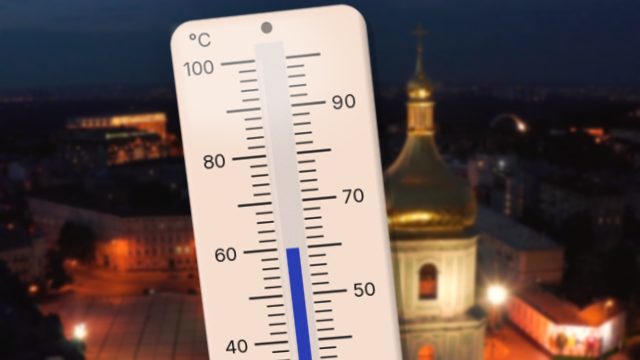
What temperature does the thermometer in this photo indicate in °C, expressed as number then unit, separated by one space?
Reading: 60 °C
